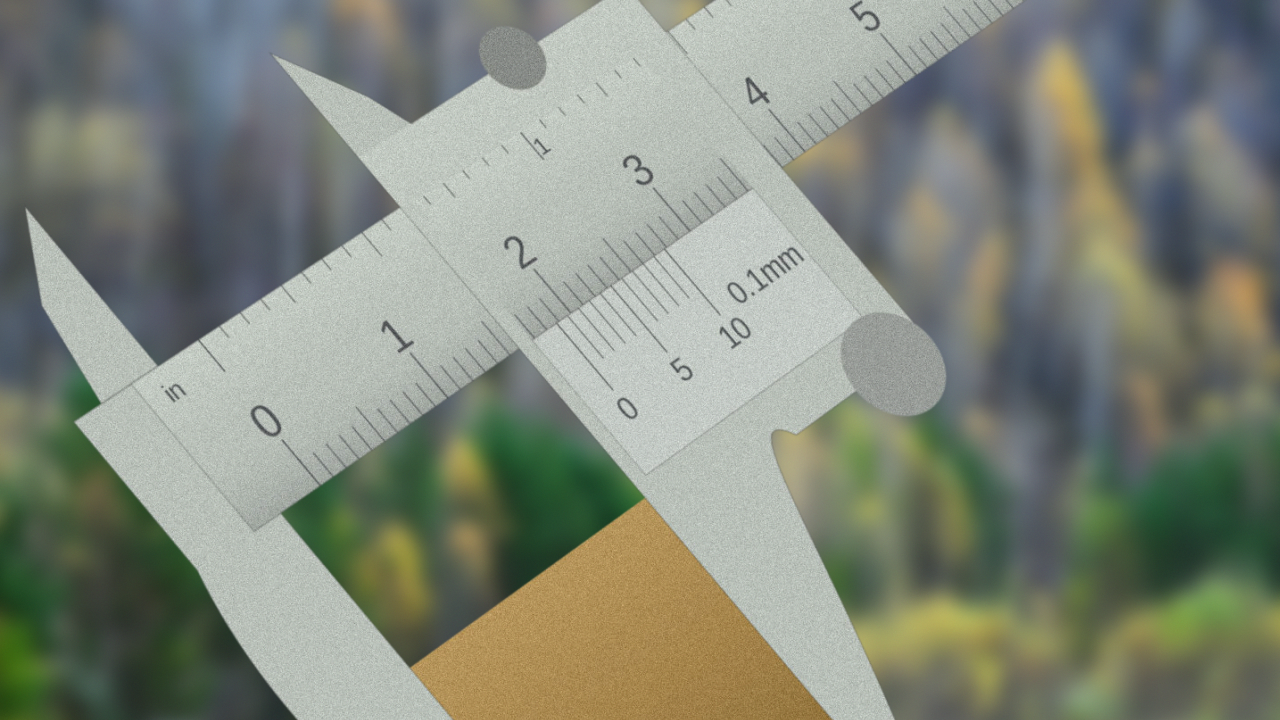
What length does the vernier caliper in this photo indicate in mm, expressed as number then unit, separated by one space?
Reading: 18.8 mm
